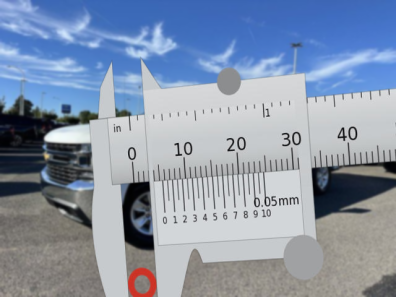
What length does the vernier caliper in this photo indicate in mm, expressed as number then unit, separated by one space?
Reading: 5.6 mm
